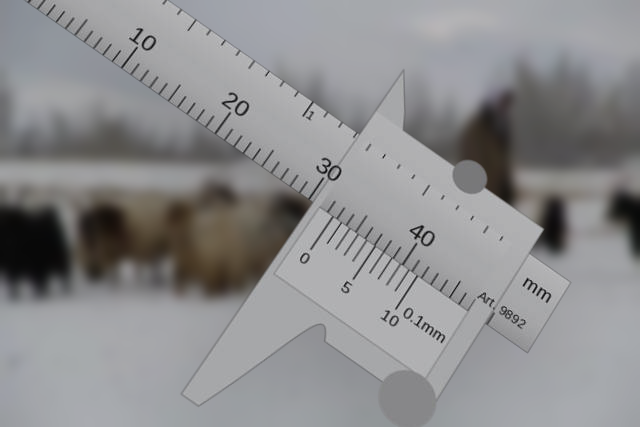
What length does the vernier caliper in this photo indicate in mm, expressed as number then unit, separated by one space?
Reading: 32.6 mm
